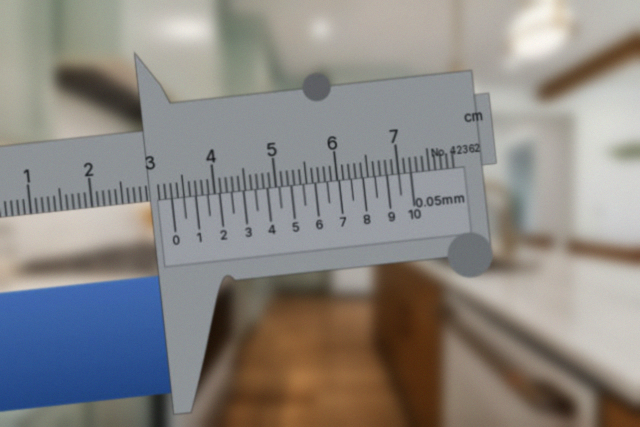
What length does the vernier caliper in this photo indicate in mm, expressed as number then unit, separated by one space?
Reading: 33.0 mm
